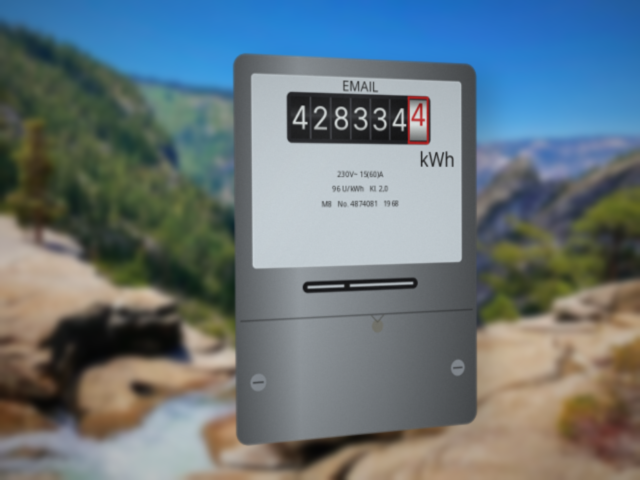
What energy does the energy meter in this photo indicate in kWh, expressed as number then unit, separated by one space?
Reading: 428334.4 kWh
